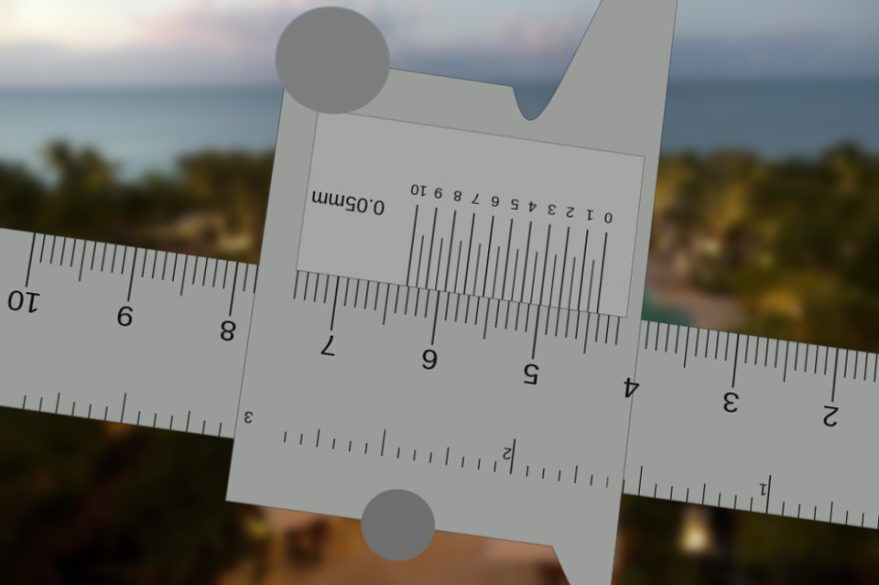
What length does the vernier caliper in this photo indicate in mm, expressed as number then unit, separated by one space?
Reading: 44.2 mm
